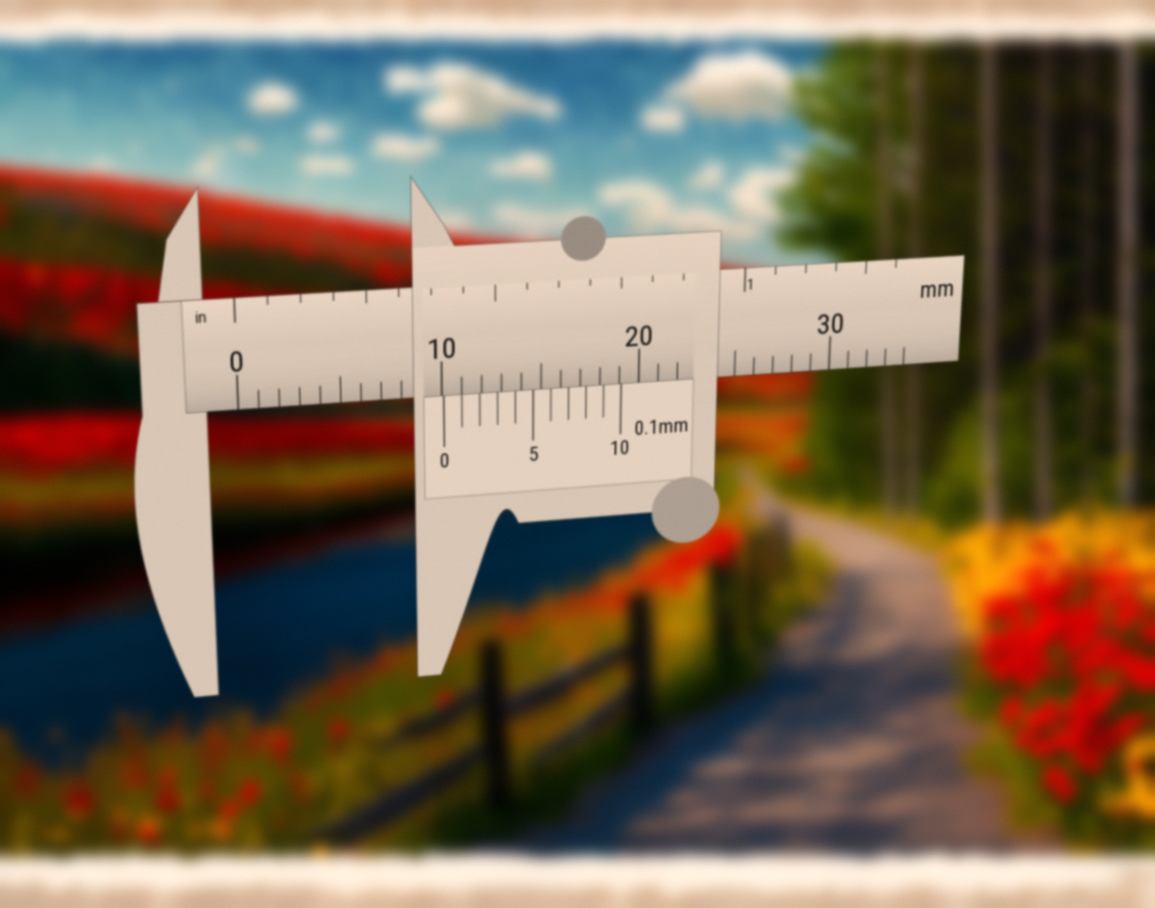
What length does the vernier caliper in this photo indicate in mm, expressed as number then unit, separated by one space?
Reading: 10.1 mm
